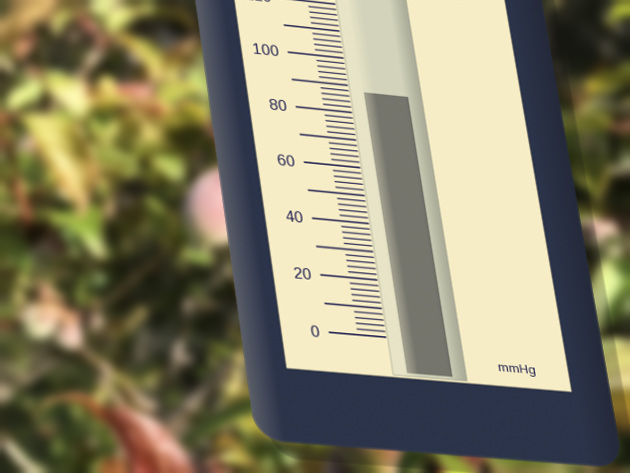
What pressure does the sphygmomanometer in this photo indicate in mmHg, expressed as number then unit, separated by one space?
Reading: 88 mmHg
